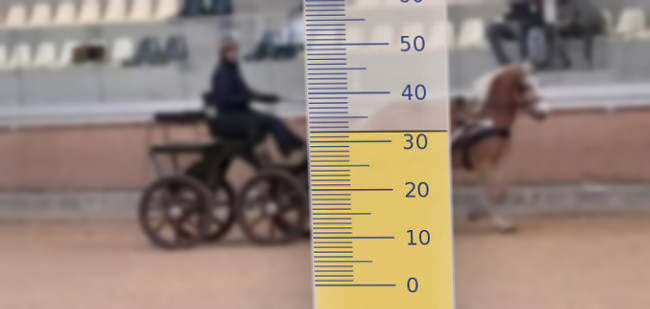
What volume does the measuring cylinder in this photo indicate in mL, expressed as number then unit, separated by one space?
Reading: 32 mL
